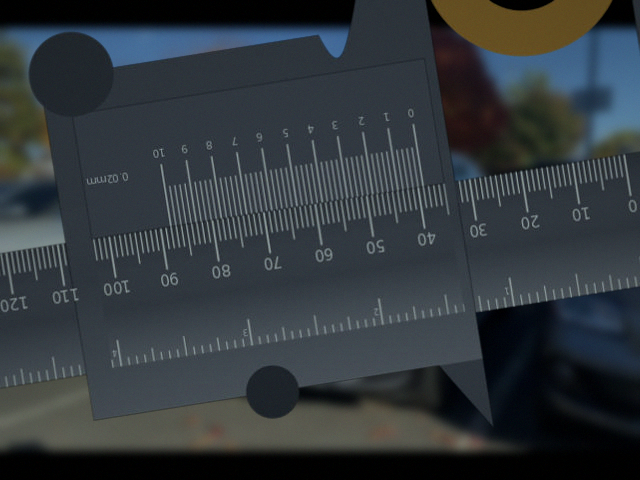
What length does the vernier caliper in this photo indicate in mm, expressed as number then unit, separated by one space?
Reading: 39.0 mm
